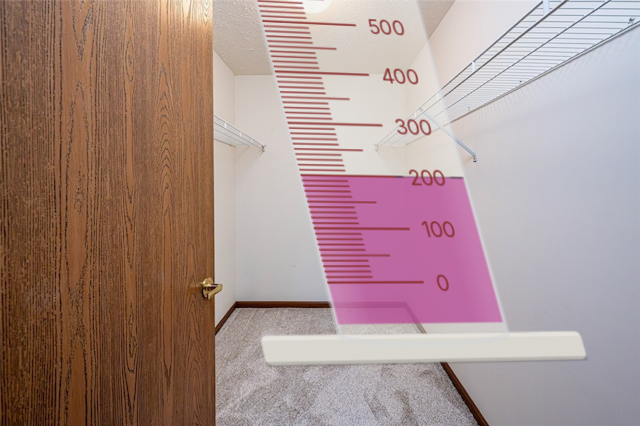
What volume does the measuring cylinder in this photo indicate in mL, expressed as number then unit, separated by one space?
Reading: 200 mL
